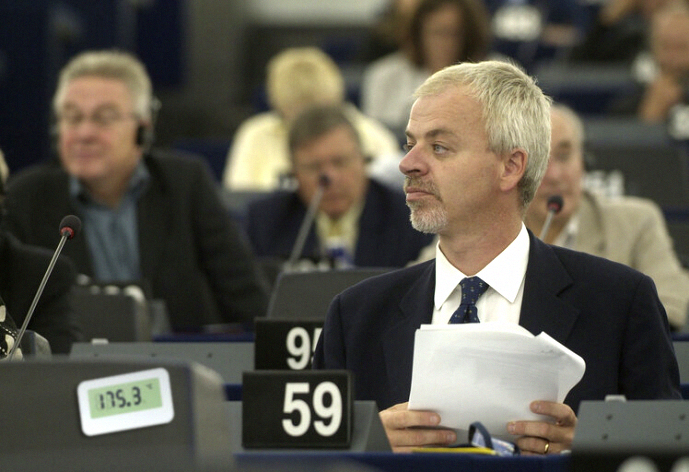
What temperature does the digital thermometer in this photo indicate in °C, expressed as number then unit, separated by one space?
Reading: 175.3 °C
